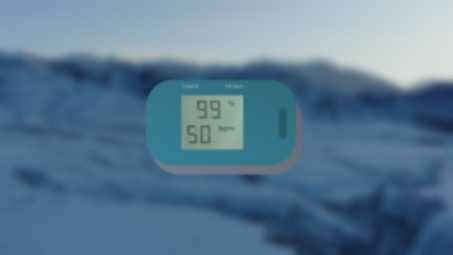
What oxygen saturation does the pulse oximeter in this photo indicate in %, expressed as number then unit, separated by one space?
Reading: 99 %
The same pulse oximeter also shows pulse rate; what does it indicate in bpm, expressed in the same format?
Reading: 50 bpm
